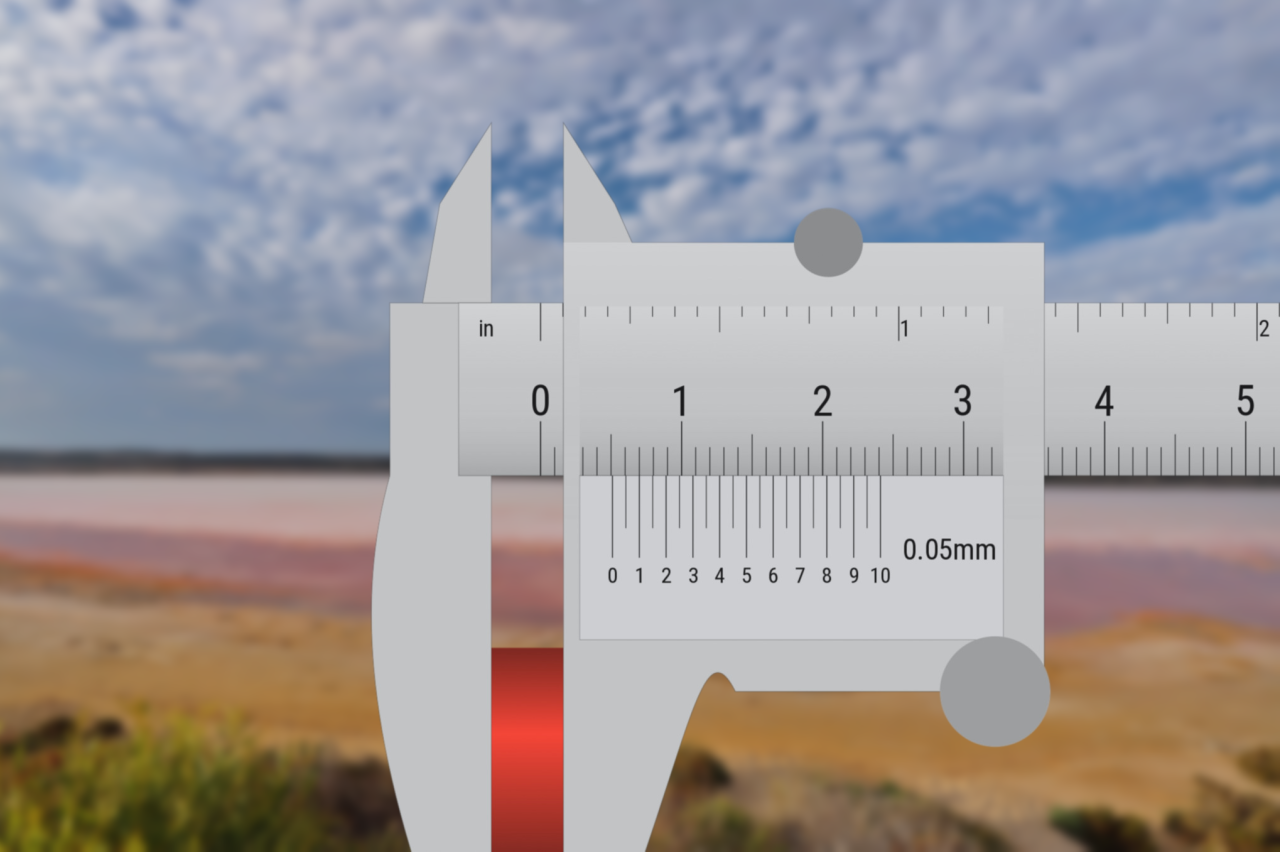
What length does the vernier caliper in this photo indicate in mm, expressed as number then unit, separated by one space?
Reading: 5.1 mm
